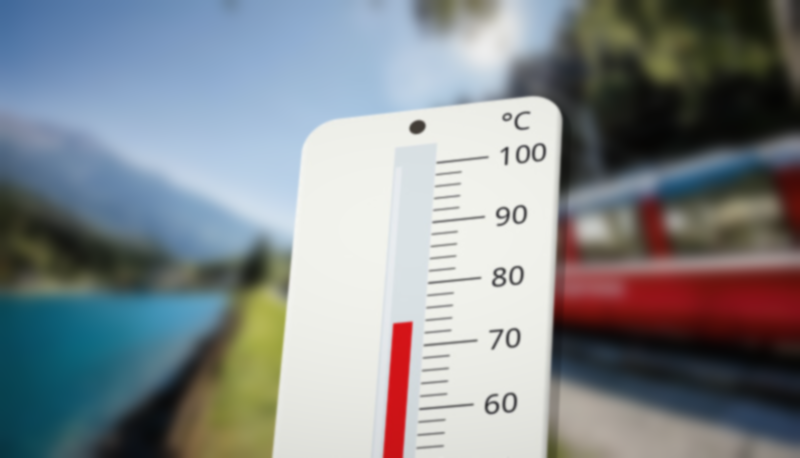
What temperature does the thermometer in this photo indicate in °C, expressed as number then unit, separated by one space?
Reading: 74 °C
